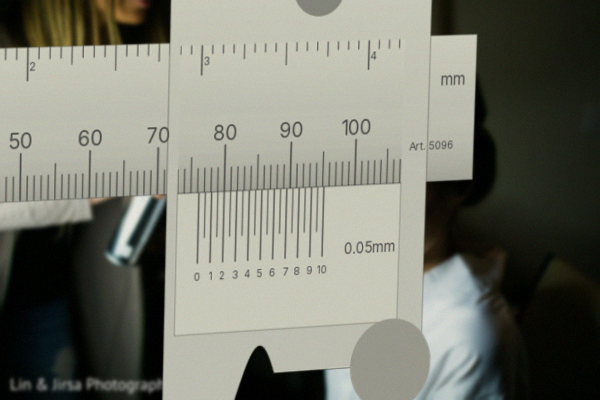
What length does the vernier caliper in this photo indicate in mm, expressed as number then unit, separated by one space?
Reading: 76.2 mm
